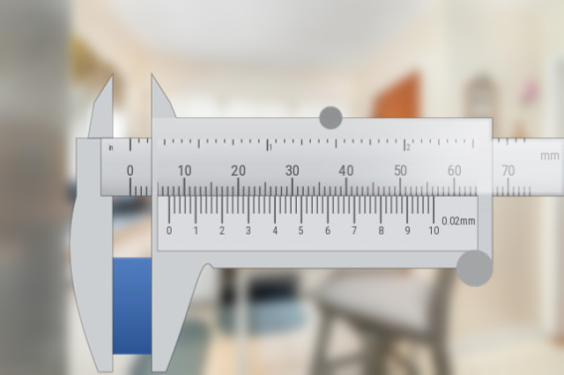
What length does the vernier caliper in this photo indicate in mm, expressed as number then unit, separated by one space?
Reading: 7.2 mm
